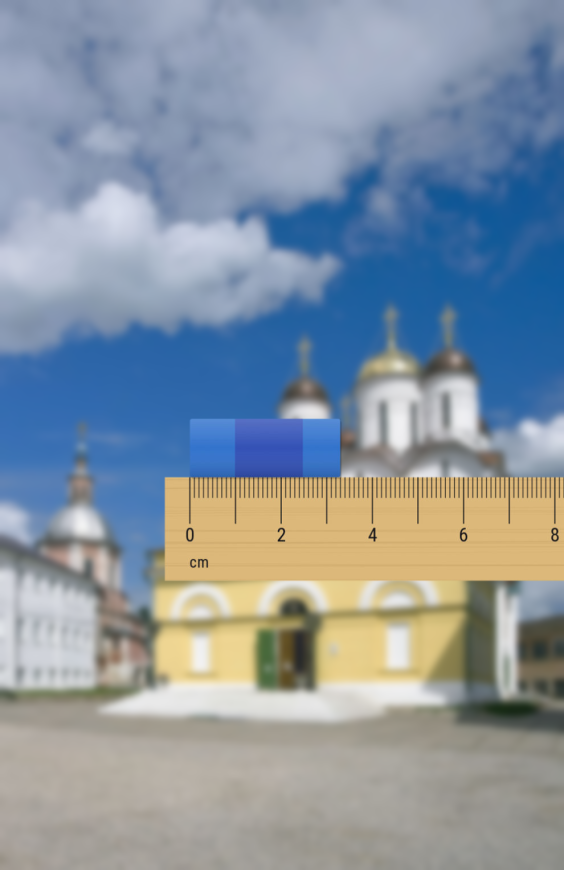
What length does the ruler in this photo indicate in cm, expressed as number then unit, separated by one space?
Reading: 3.3 cm
